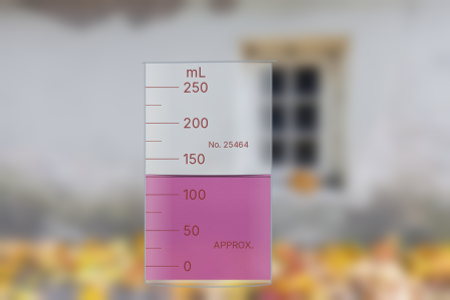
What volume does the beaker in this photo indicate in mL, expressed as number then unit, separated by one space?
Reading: 125 mL
